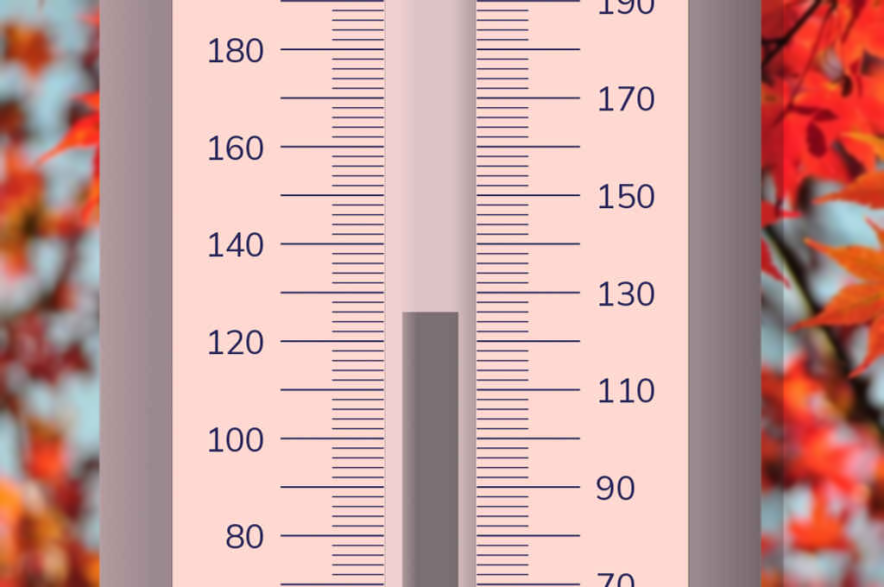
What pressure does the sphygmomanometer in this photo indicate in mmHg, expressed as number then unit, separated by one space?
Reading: 126 mmHg
